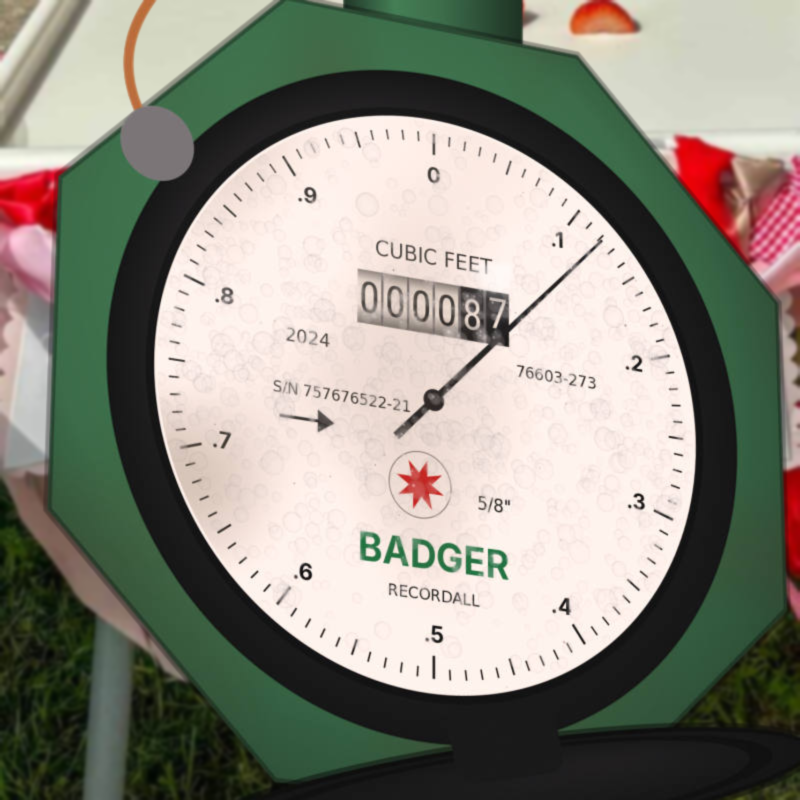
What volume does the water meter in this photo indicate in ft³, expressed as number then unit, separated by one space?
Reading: 87.12 ft³
